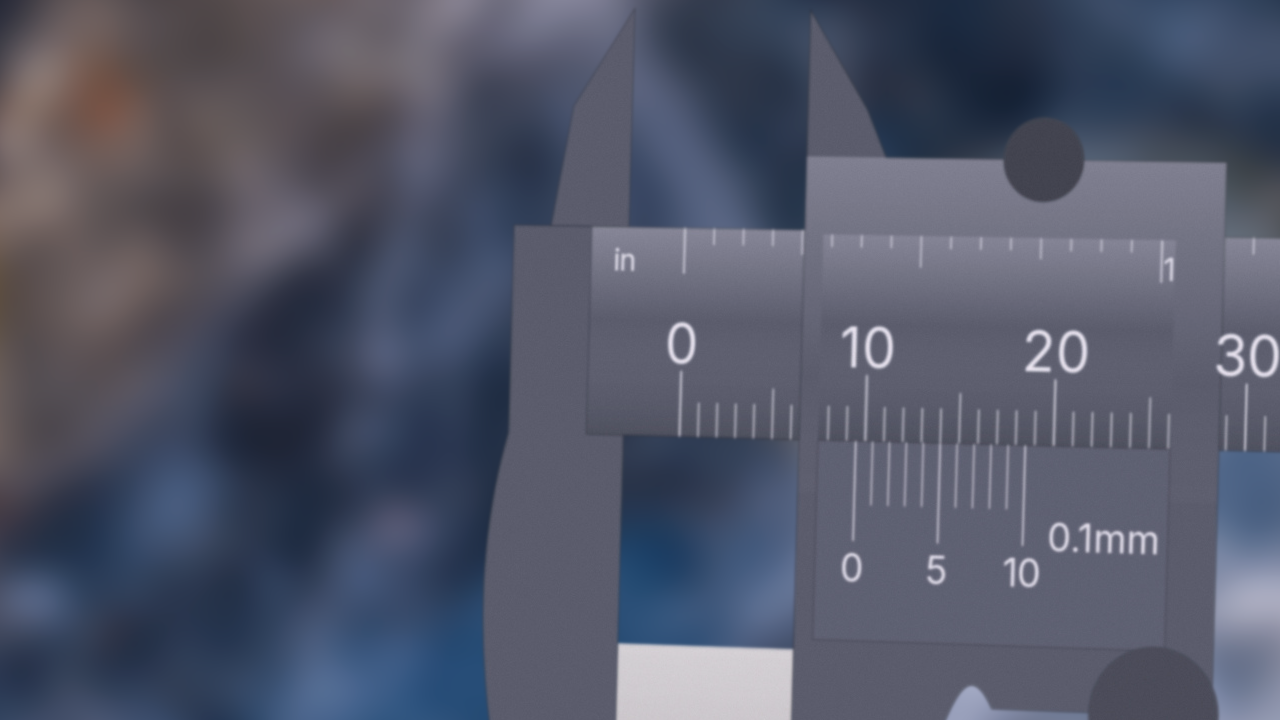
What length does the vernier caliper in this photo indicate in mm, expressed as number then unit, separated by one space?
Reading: 9.5 mm
